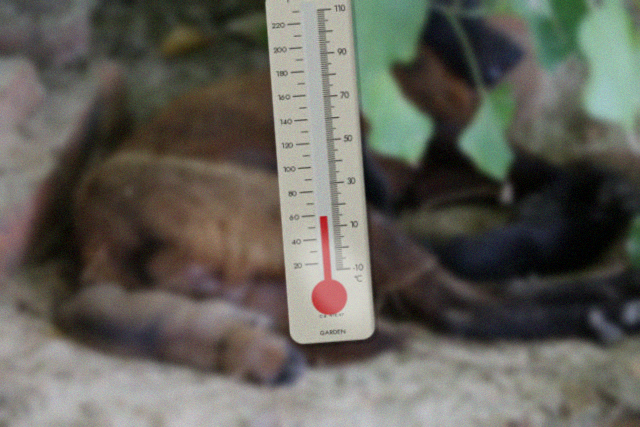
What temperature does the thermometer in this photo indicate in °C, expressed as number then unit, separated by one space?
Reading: 15 °C
